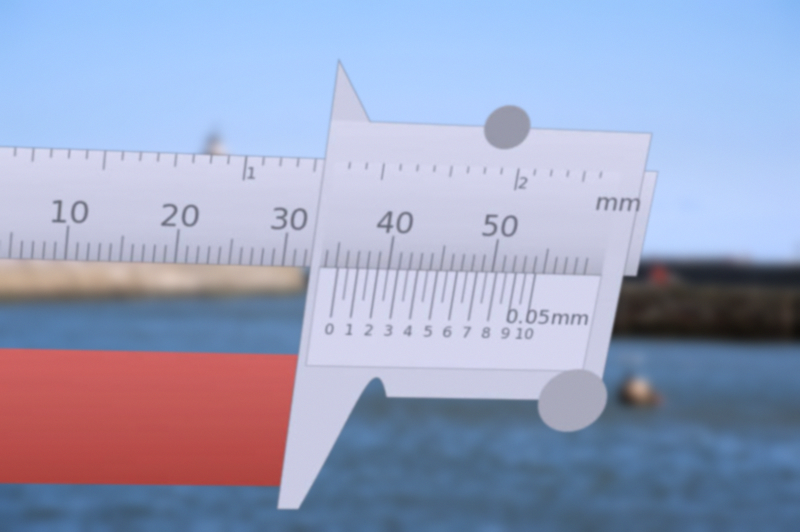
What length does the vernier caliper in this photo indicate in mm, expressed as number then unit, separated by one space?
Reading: 35.2 mm
